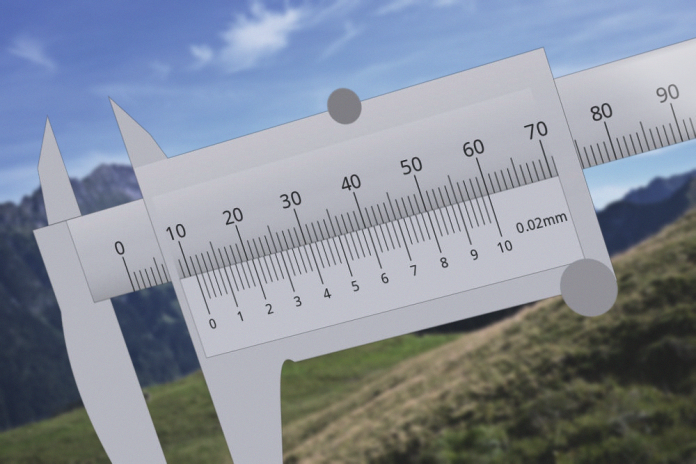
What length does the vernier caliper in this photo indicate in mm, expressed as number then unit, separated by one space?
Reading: 11.0 mm
